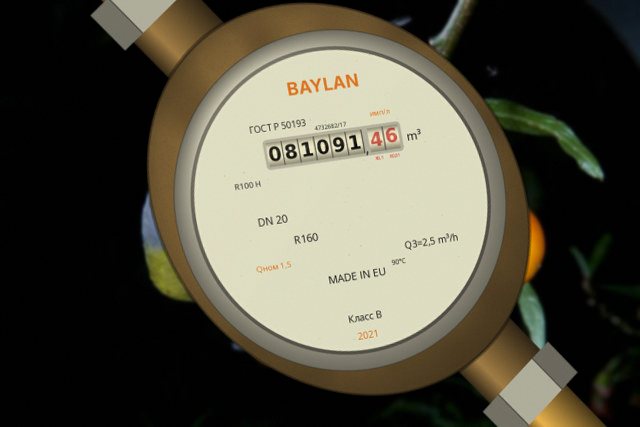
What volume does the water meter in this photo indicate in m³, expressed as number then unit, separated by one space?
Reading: 81091.46 m³
